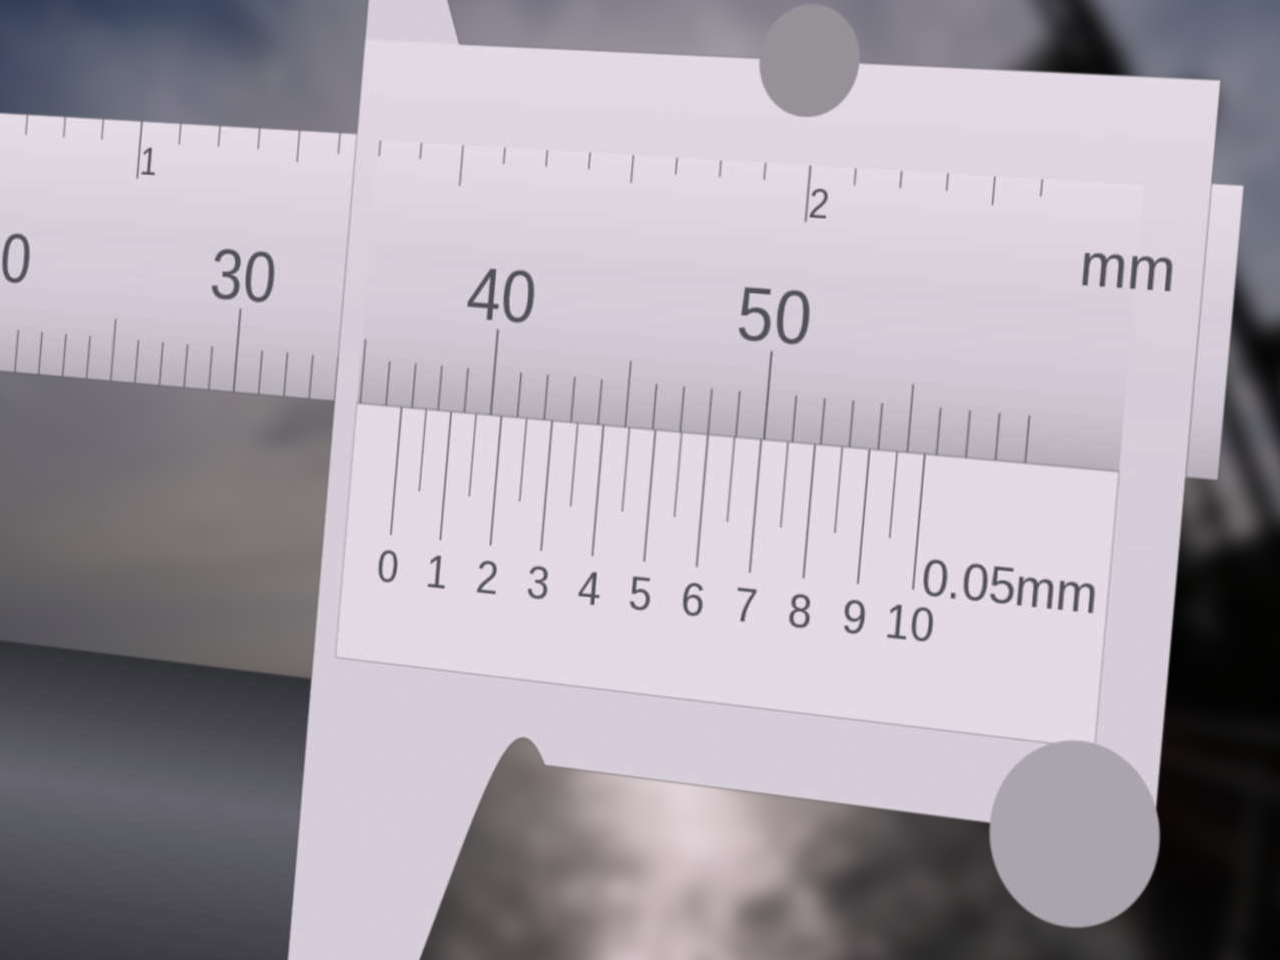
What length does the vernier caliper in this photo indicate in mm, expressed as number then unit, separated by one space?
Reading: 36.6 mm
